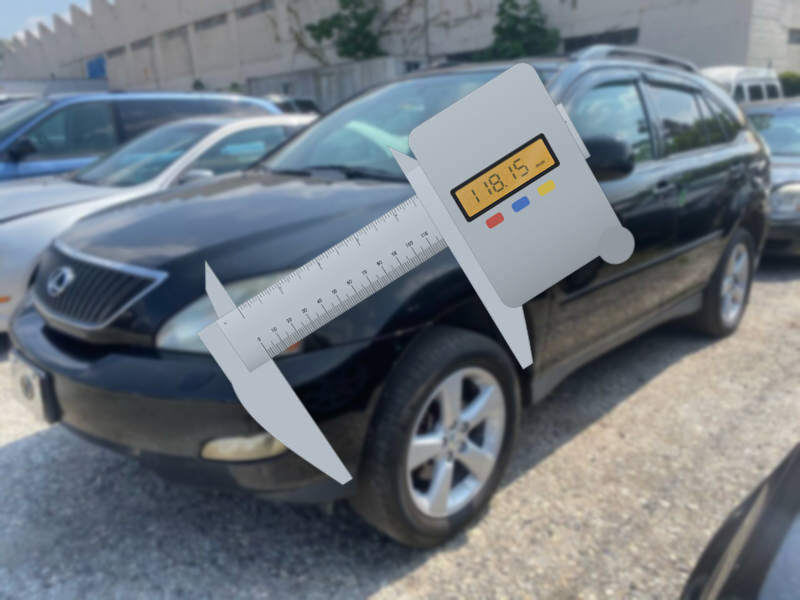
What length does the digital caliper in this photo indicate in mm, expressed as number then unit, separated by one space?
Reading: 118.15 mm
